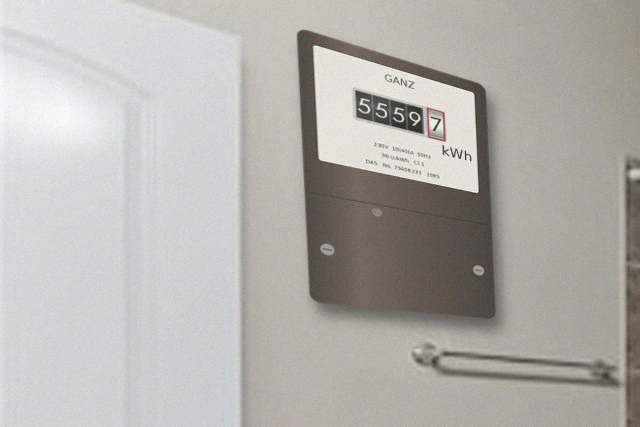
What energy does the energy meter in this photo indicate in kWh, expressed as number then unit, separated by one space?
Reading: 5559.7 kWh
